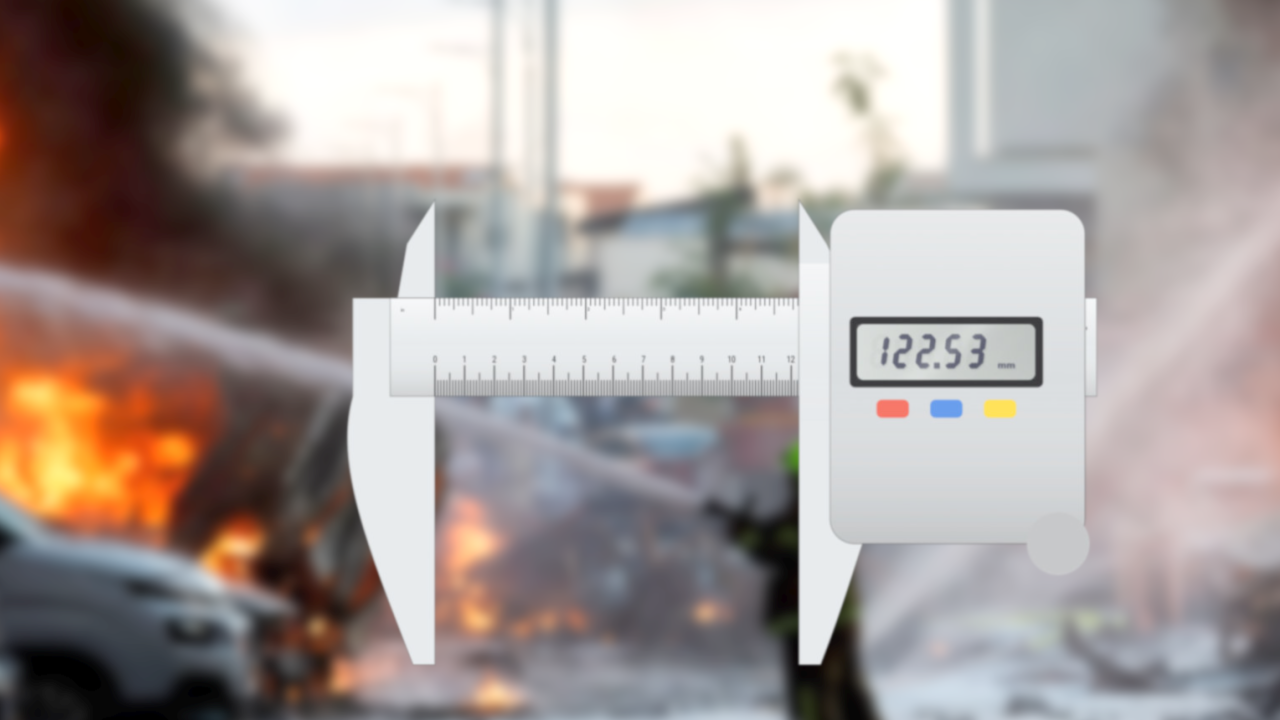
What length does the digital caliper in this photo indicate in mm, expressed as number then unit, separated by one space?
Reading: 122.53 mm
